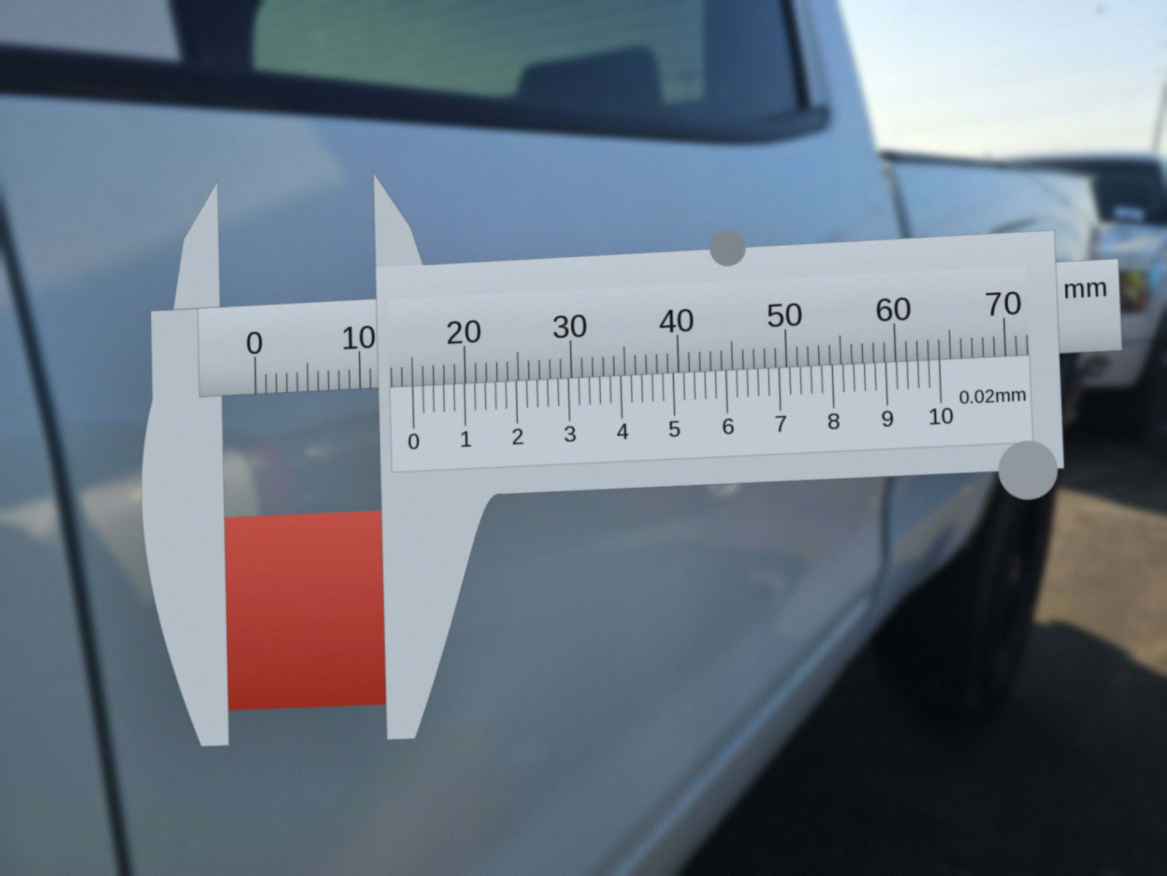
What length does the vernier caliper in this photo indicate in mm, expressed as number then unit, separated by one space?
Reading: 15.0 mm
